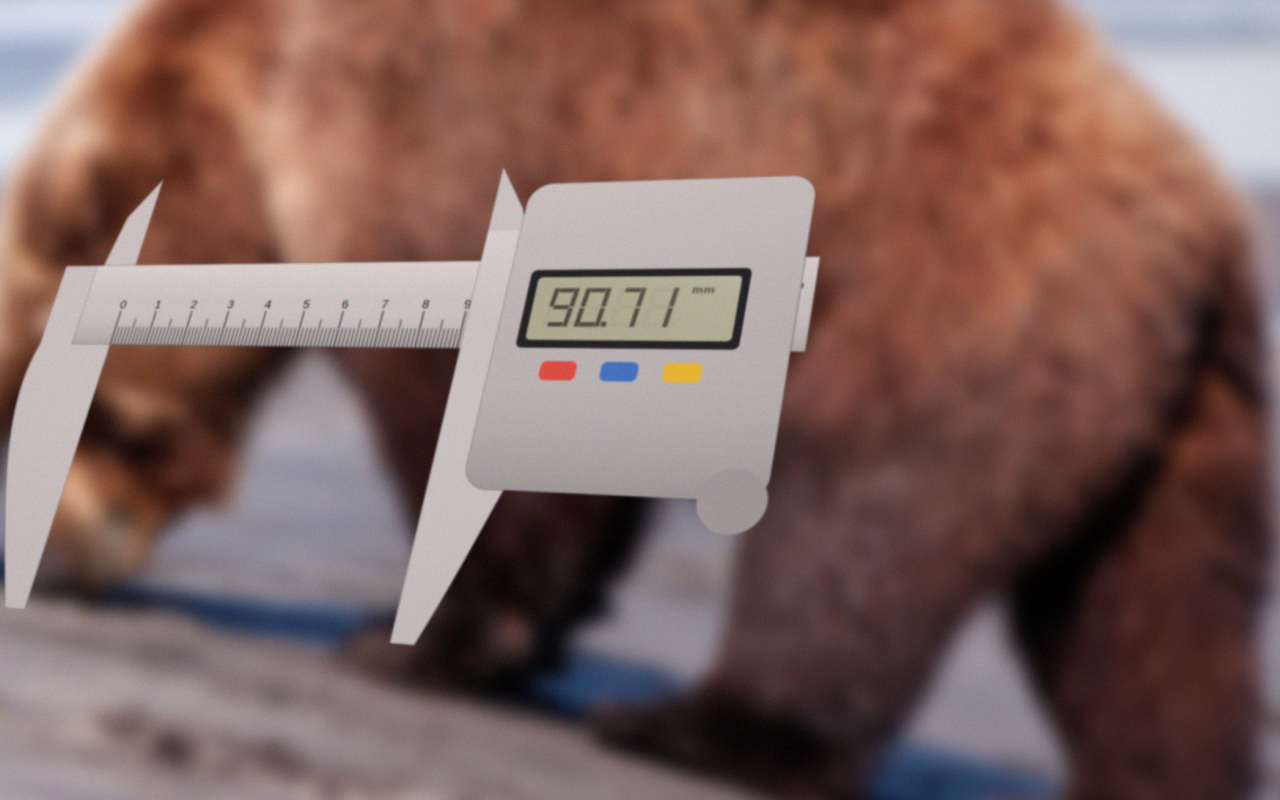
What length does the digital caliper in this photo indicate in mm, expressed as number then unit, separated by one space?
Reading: 90.71 mm
